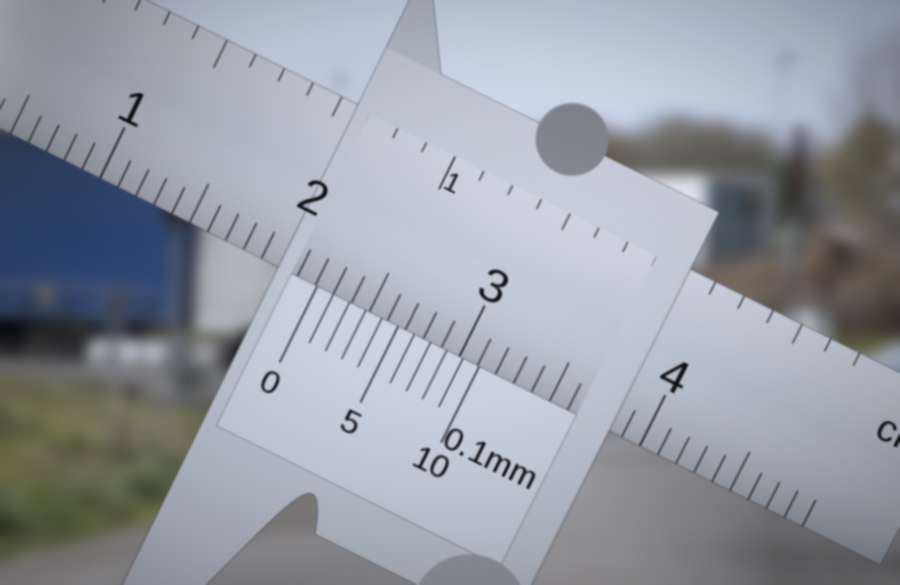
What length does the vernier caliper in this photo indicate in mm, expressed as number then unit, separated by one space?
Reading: 22.1 mm
